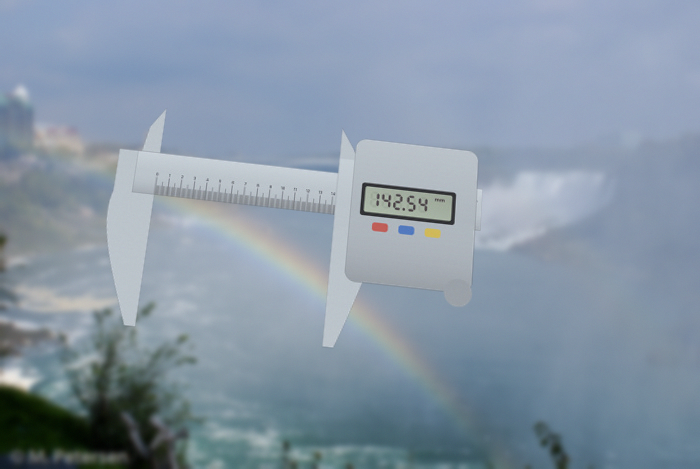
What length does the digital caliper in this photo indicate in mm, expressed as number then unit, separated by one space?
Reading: 142.54 mm
